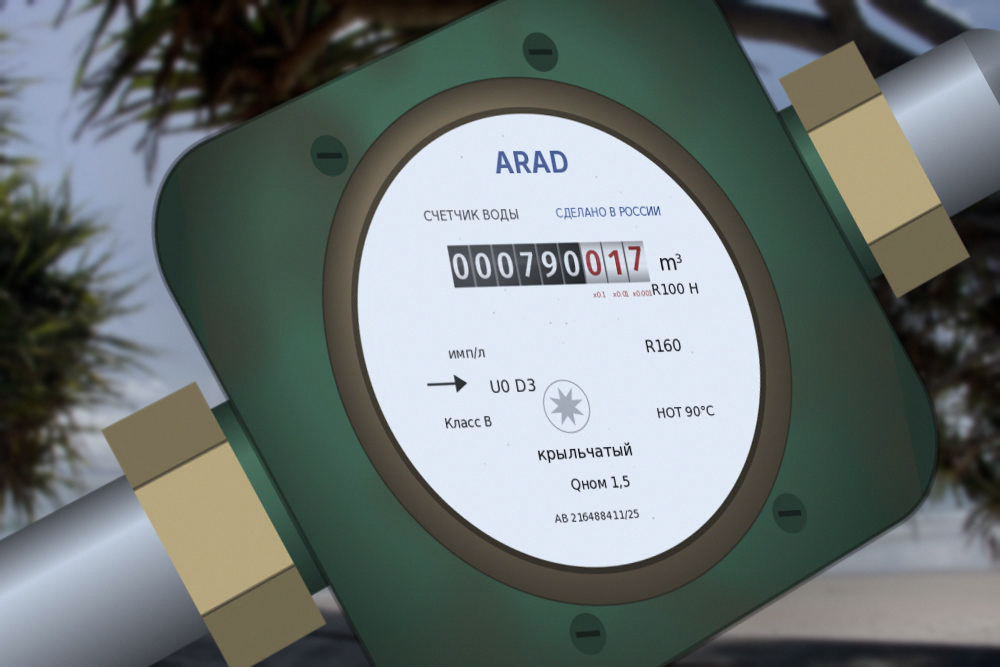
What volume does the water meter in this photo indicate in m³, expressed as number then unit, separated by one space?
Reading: 790.017 m³
